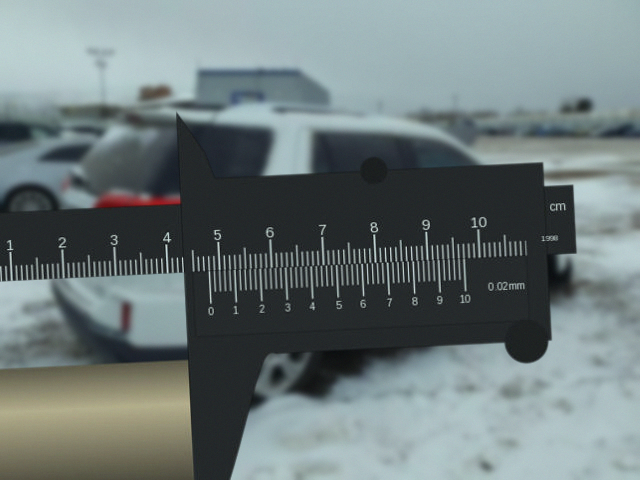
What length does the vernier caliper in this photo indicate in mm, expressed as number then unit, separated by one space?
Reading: 48.0 mm
